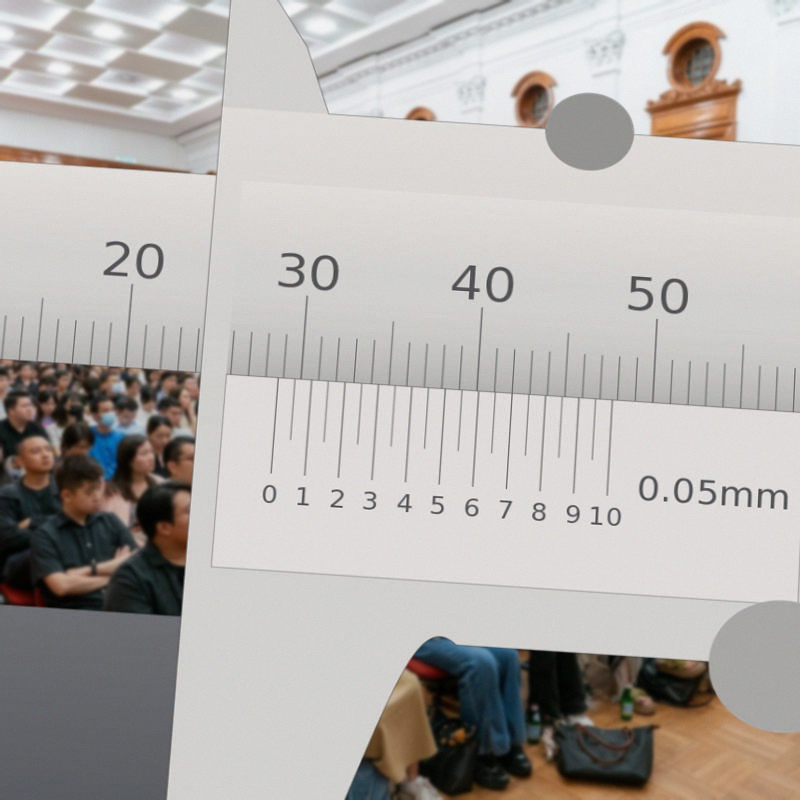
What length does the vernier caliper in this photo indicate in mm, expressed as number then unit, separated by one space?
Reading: 28.7 mm
